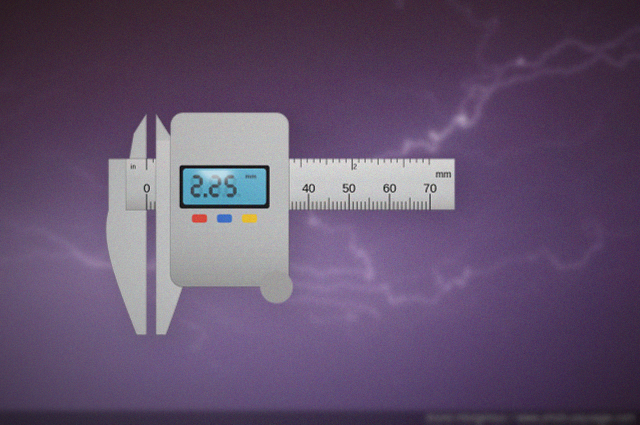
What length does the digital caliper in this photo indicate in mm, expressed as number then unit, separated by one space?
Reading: 2.25 mm
